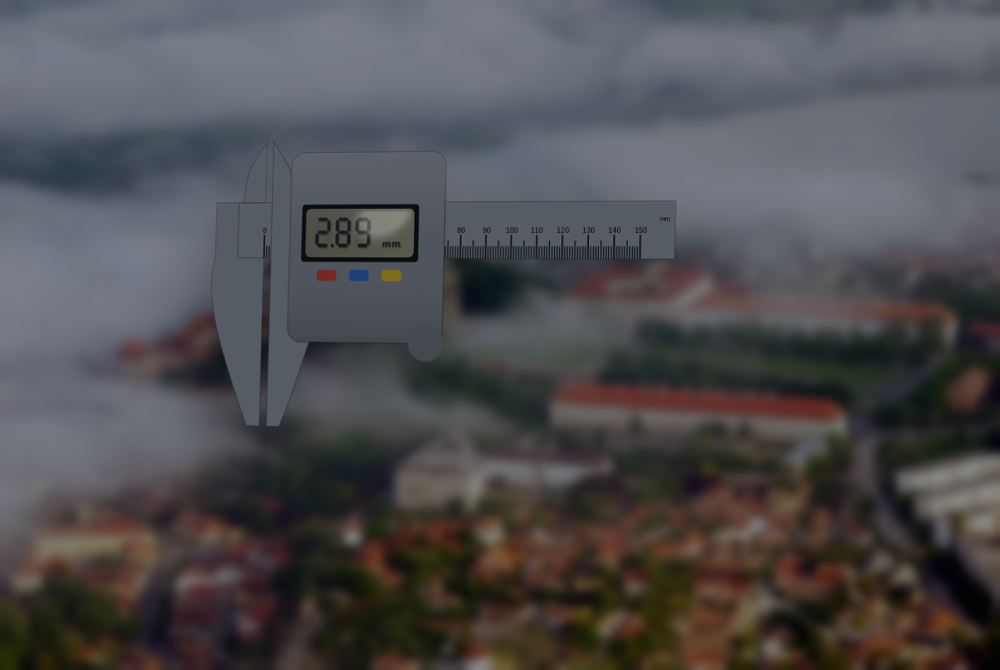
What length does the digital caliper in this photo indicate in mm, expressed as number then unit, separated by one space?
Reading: 2.89 mm
